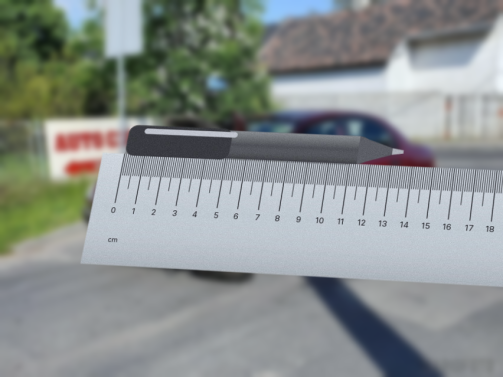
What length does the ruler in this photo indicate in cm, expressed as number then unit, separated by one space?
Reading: 13.5 cm
